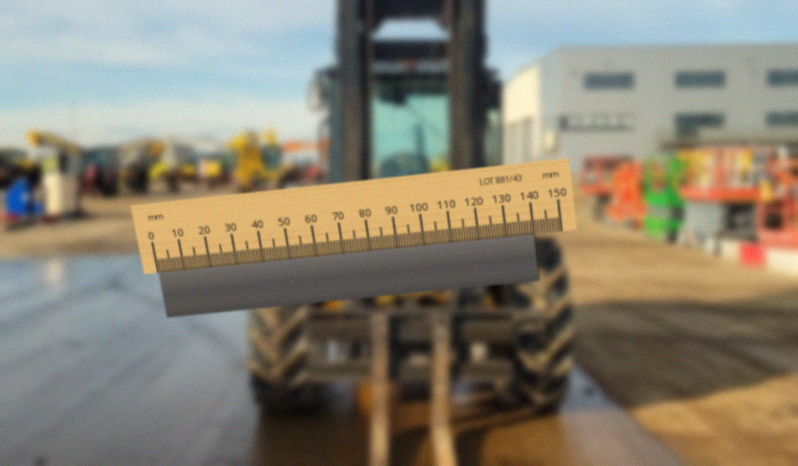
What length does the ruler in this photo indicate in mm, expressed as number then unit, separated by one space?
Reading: 140 mm
